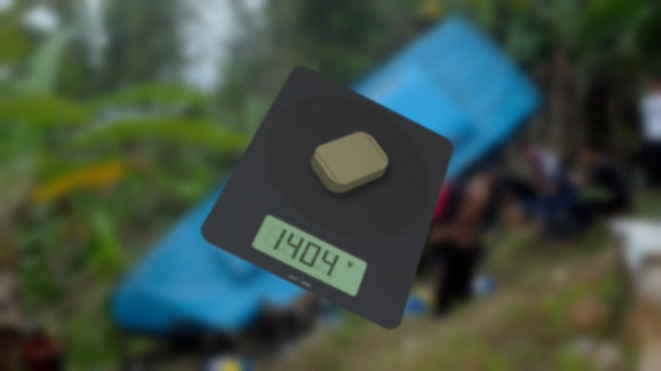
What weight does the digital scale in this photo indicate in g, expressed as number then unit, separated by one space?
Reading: 1404 g
